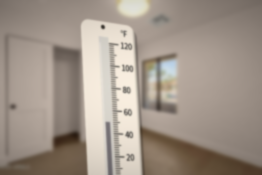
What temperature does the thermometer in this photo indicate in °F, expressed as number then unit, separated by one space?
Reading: 50 °F
